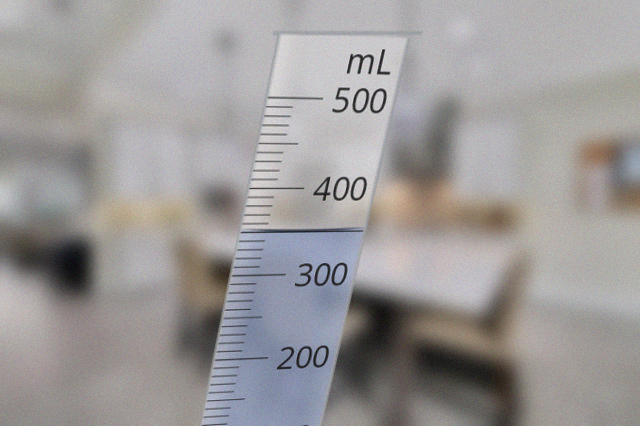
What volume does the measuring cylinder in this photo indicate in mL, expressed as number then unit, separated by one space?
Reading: 350 mL
